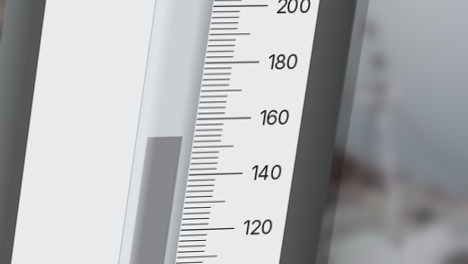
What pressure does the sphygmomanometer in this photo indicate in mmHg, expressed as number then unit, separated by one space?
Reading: 154 mmHg
